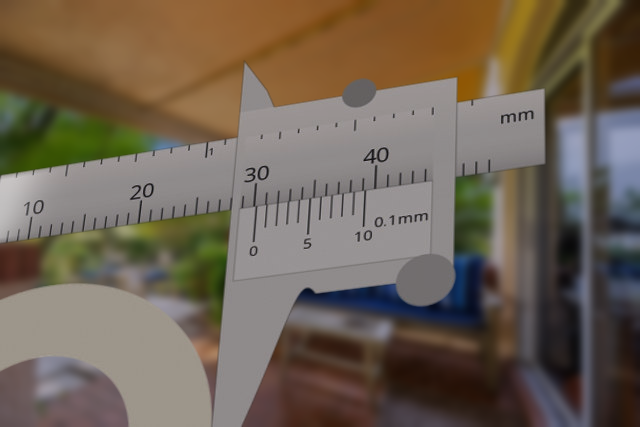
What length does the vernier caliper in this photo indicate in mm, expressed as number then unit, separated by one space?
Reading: 30.2 mm
